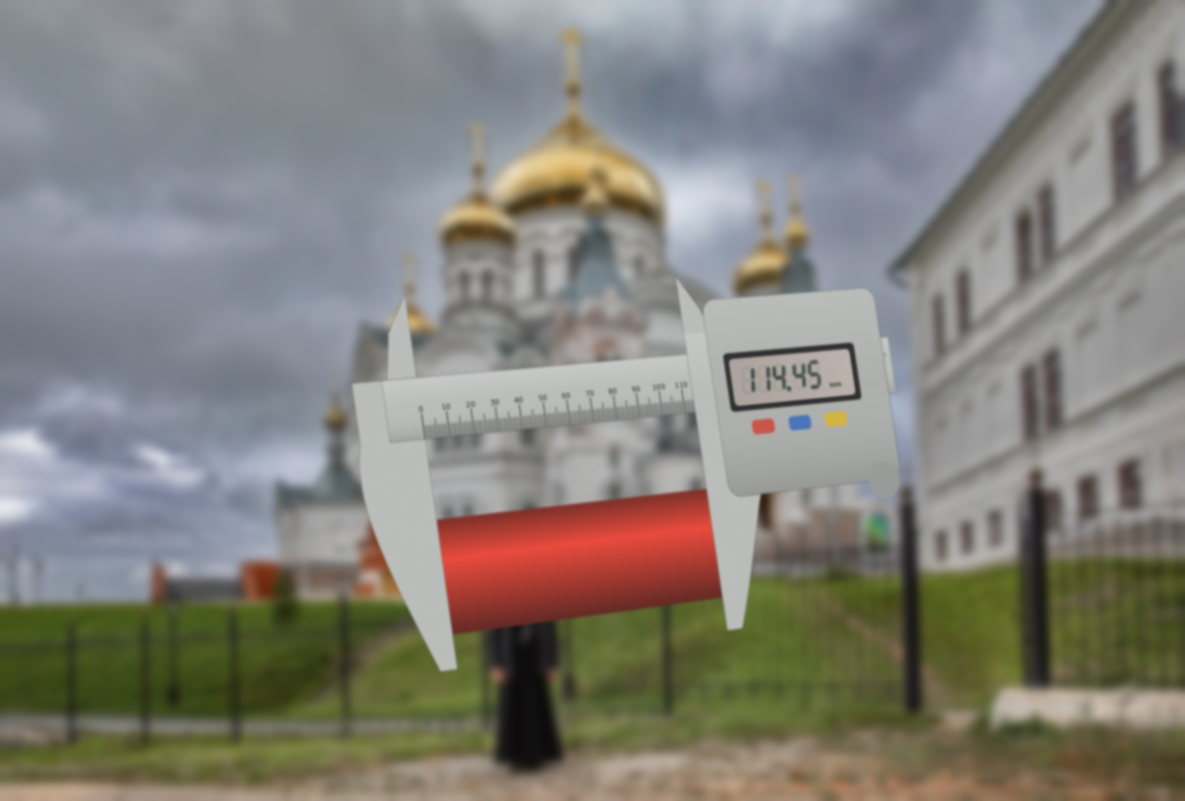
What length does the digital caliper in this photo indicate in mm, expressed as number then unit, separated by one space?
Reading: 114.45 mm
